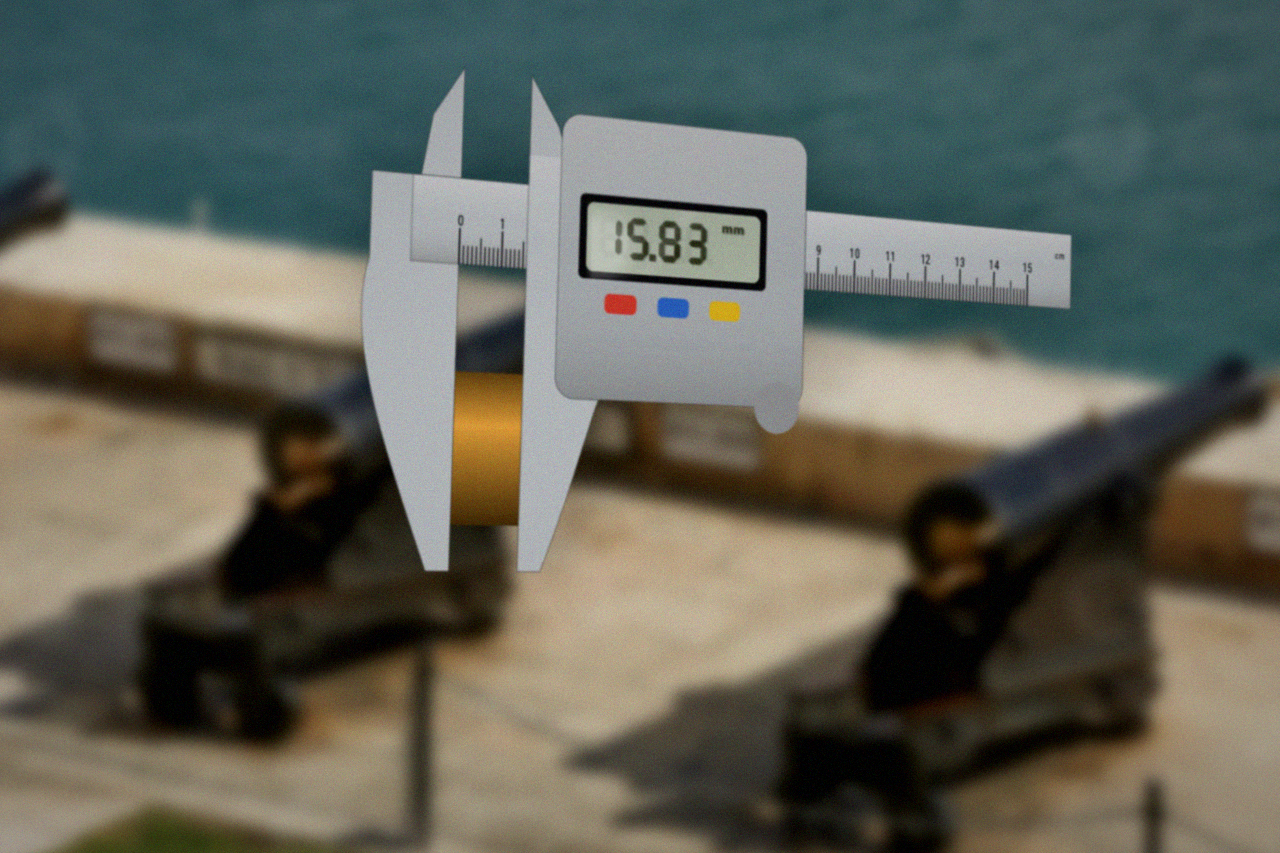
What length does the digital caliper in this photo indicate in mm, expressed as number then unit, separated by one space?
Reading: 15.83 mm
